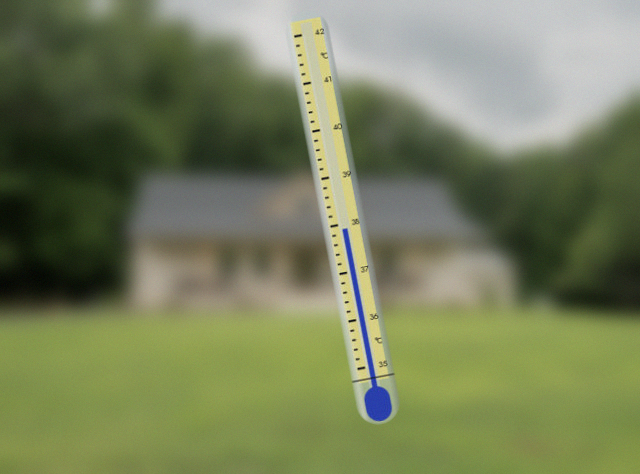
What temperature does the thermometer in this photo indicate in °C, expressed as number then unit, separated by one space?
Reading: 37.9 °C
